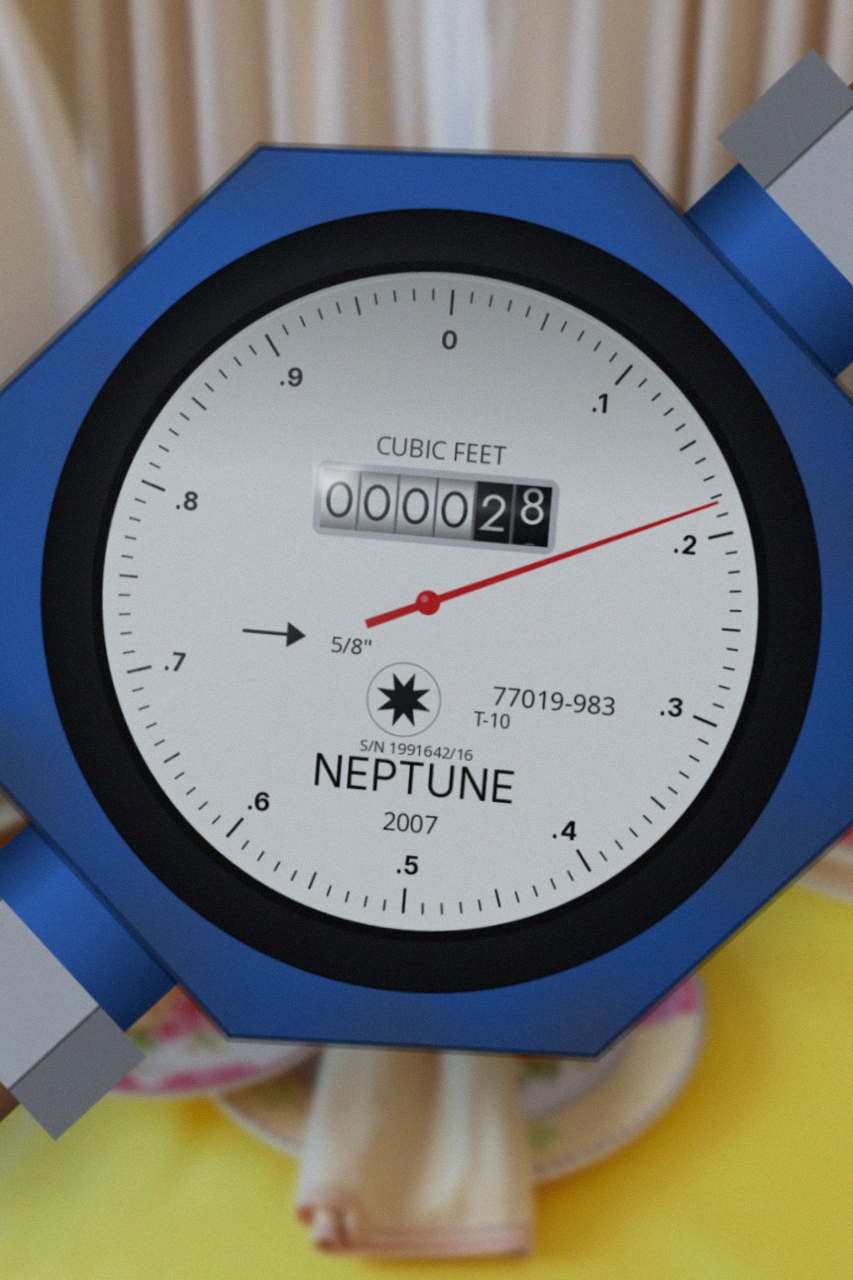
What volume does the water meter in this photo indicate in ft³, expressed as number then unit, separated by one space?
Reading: 28.18 ft³
